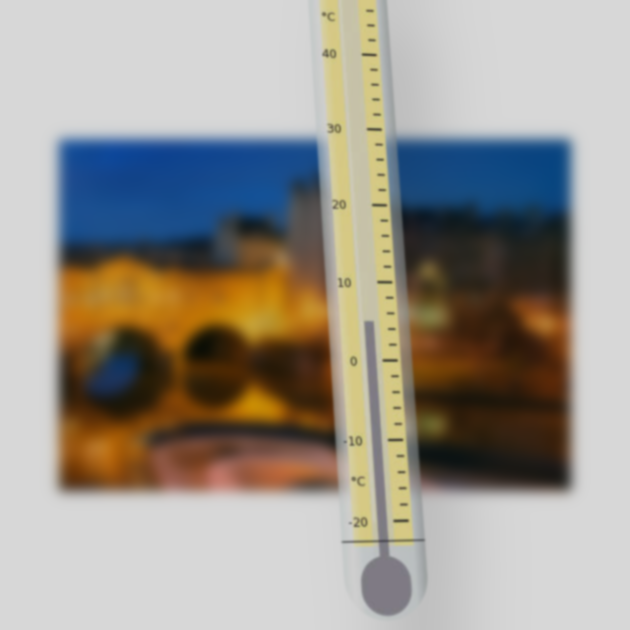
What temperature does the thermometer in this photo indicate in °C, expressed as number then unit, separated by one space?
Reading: 5 °C
